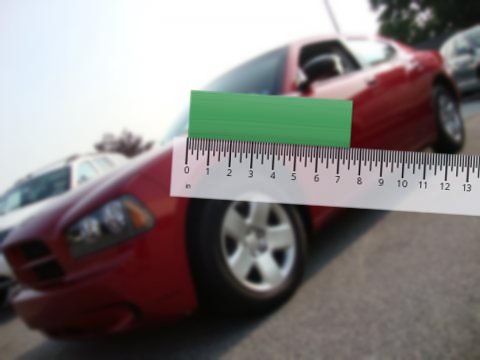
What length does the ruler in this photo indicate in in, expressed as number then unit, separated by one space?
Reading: 7.5 in
